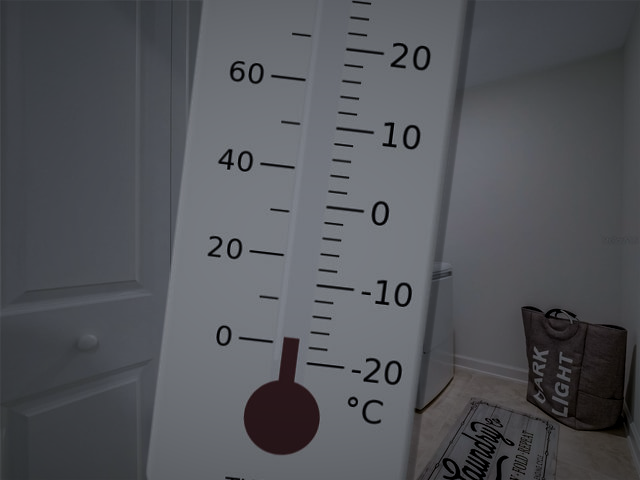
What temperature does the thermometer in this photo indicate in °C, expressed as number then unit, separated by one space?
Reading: -17 °C
